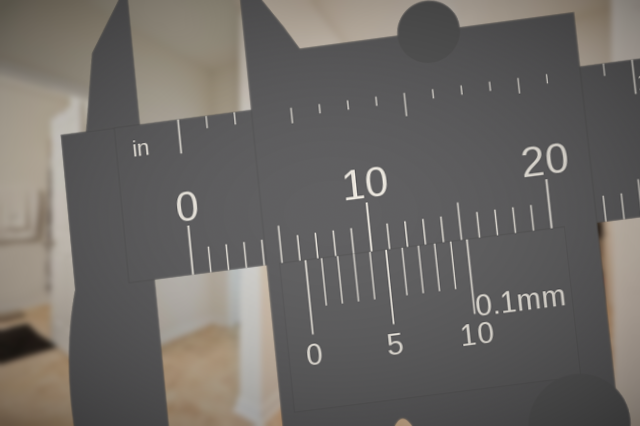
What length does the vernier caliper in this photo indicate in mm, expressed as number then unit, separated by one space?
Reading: 6.3 mm
